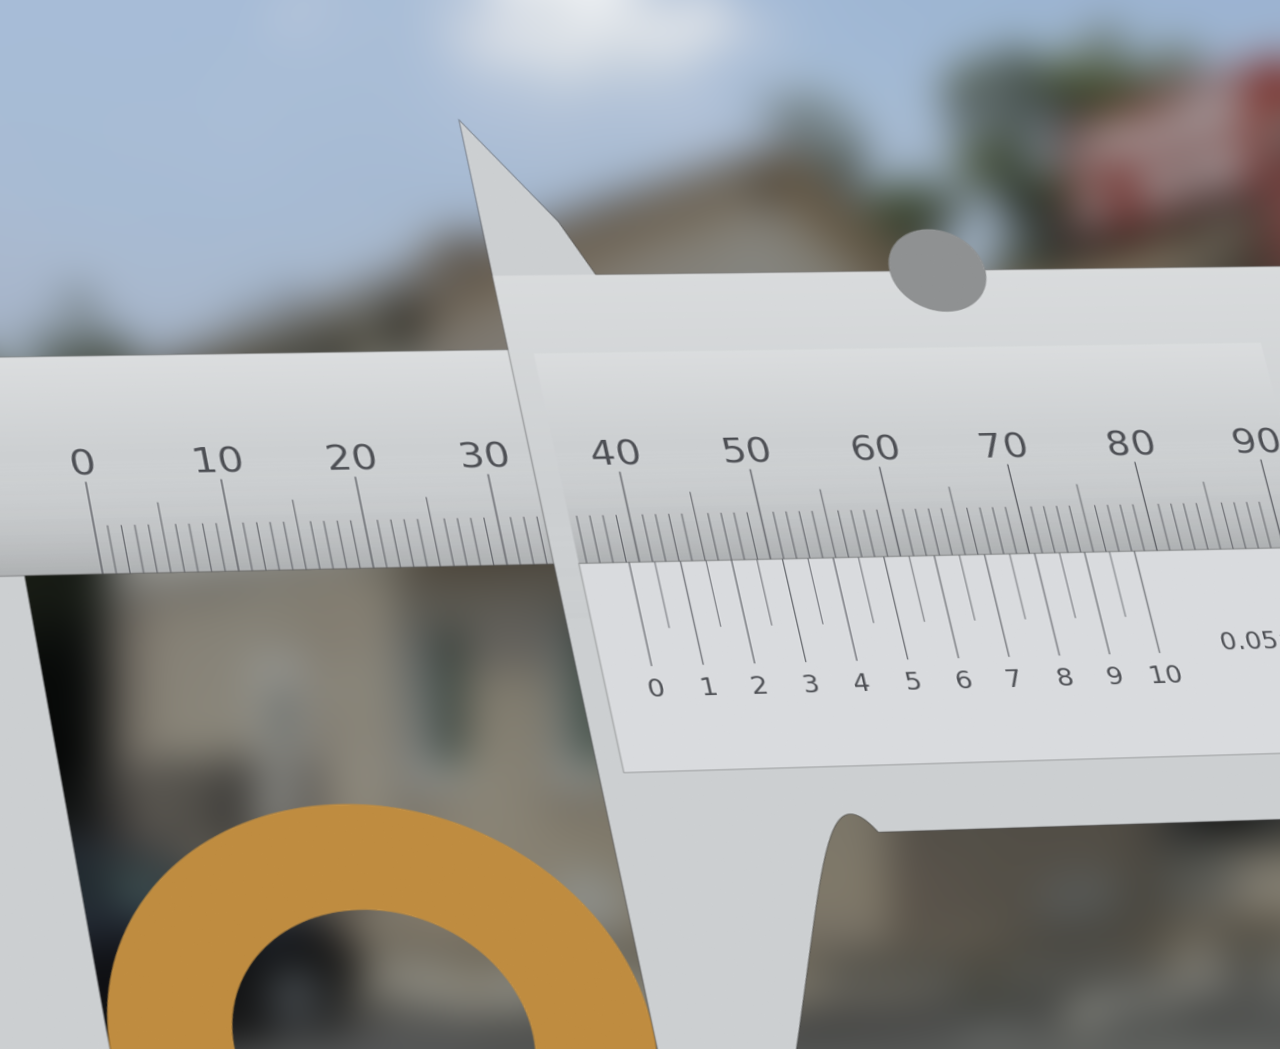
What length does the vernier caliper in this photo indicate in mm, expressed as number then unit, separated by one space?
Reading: 39.2 mm
